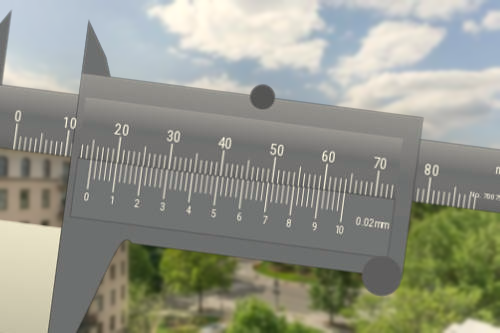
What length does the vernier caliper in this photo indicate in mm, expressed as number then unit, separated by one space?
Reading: 15.0 mm
